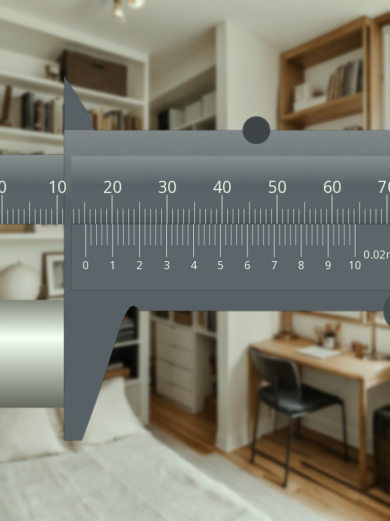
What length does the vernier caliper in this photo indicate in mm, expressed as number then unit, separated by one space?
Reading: 15.2 mm
